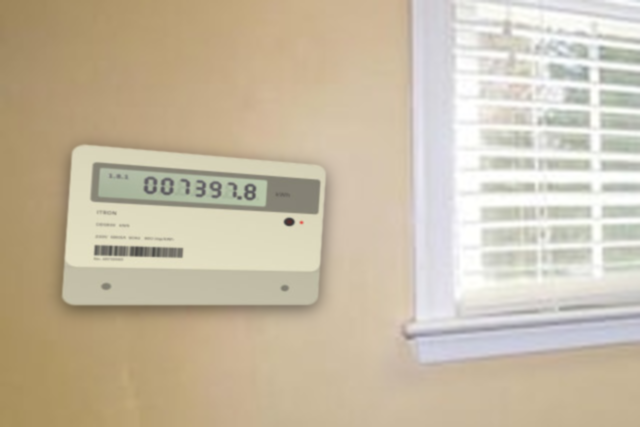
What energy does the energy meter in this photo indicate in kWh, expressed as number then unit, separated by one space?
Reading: 7397.8 kWh
